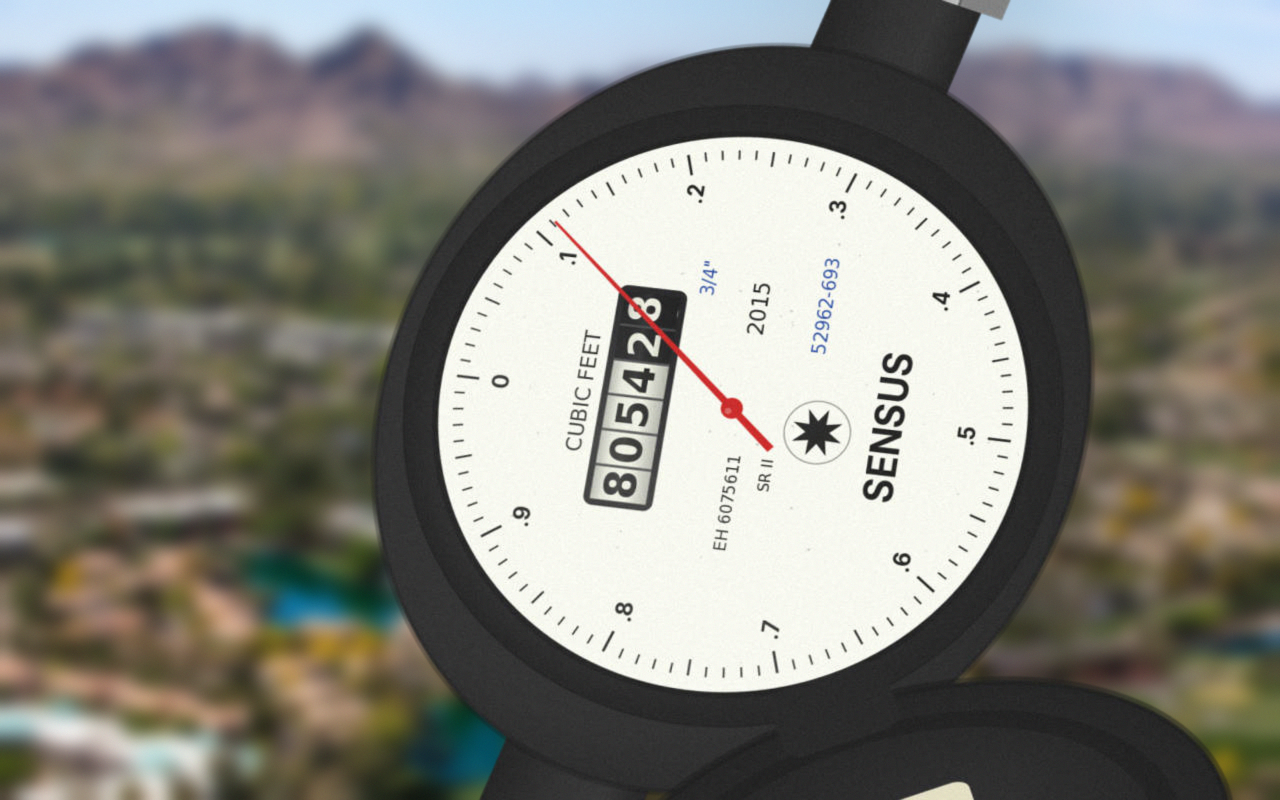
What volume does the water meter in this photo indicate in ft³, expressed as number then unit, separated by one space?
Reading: 805428.11 ft³
